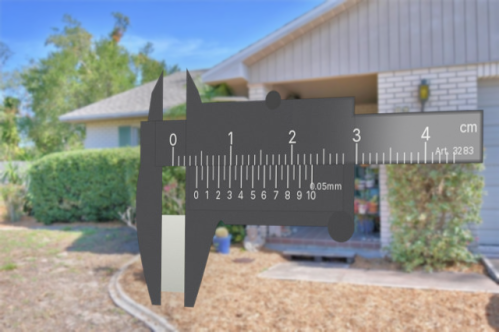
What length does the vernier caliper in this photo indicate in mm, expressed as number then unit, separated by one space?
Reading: 4.2 mm
